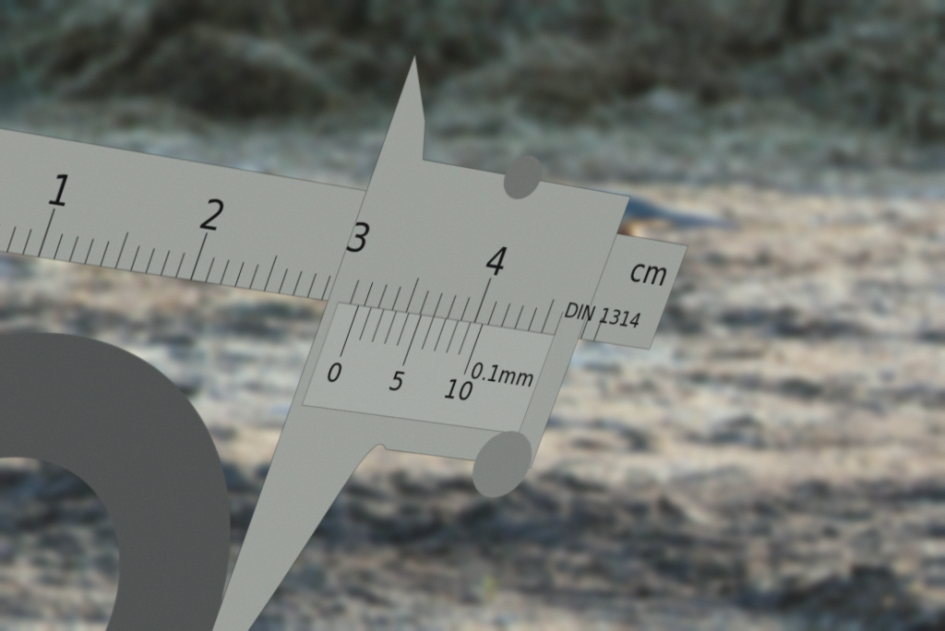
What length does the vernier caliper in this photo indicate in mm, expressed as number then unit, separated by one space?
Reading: 31.6 mm
